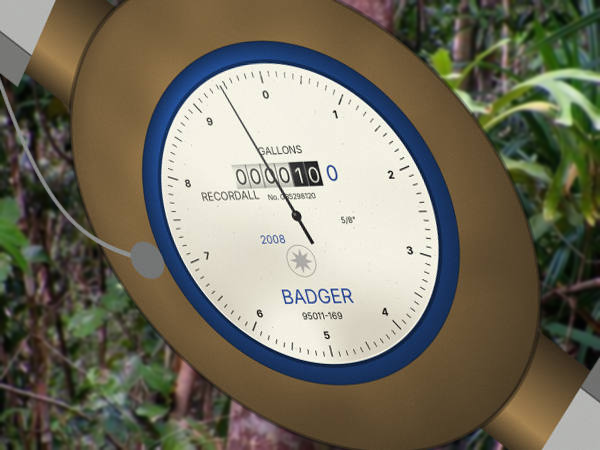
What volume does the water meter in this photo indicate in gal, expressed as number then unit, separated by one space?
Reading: 99.4 gal
